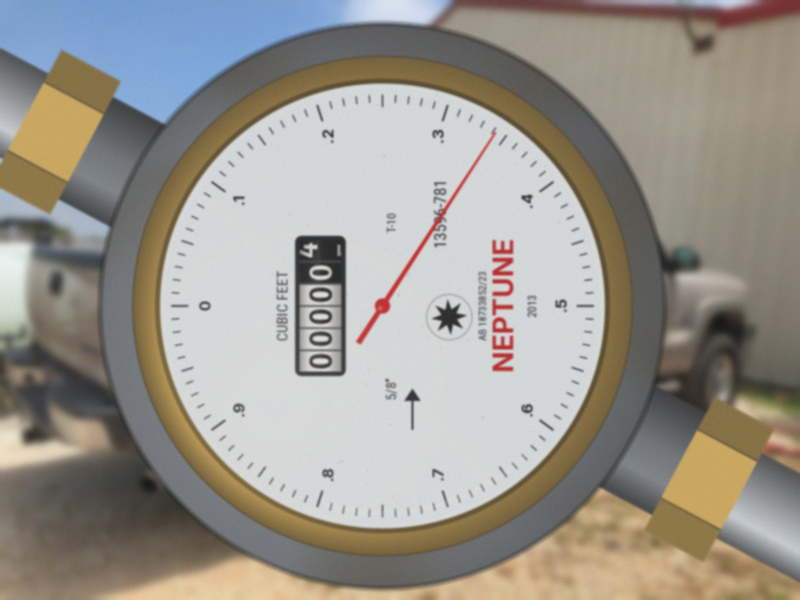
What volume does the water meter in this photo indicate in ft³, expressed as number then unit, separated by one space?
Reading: 4.34 ft³
